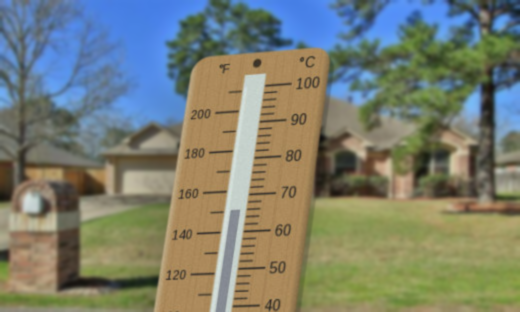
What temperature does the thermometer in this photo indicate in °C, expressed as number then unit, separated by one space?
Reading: 66 °C
